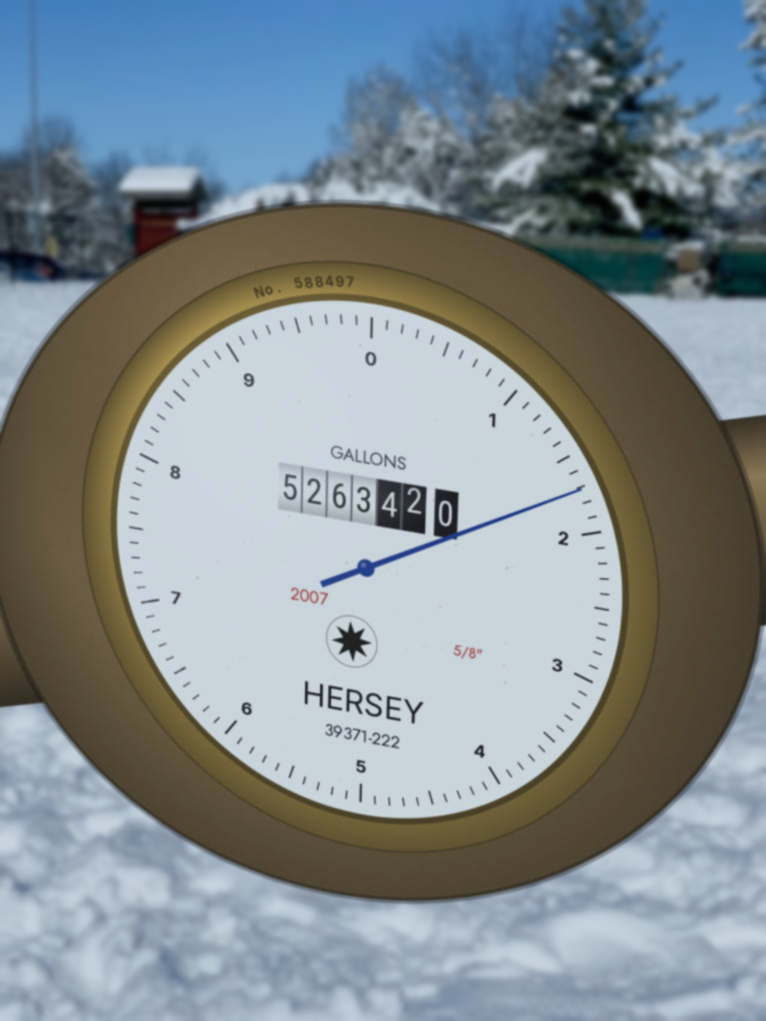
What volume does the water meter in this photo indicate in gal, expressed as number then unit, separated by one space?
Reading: 5263421.7 gal
